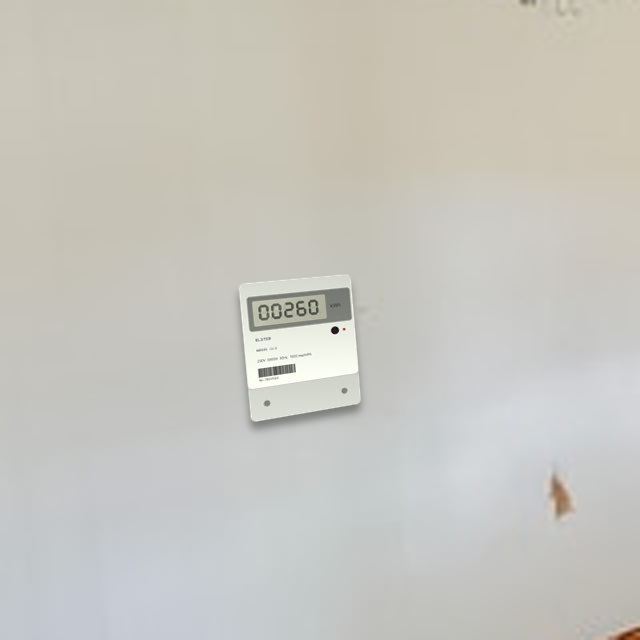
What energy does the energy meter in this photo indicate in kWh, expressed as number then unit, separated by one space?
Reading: 260 kWh
